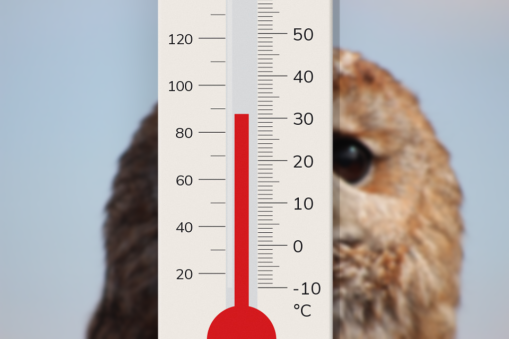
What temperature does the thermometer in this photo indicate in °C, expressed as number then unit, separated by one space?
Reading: 31 °C
